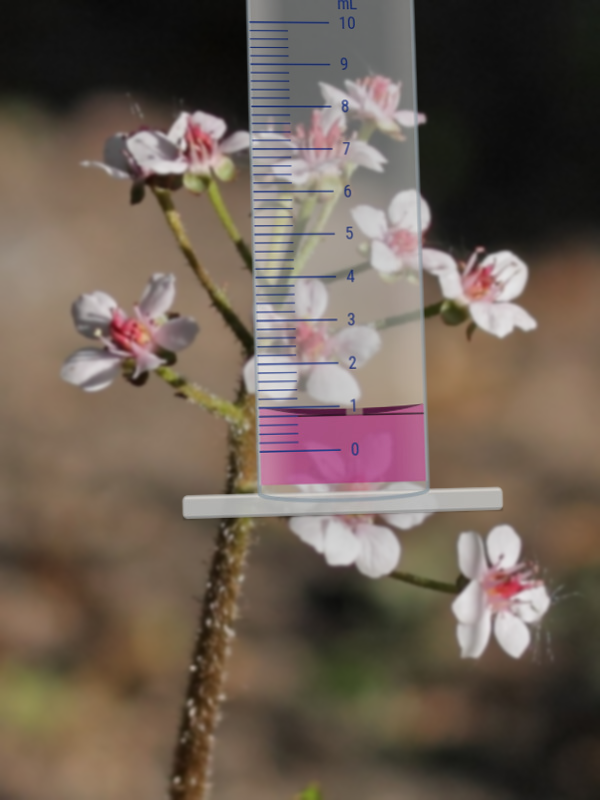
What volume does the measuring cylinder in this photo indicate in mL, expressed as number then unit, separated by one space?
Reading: 0.8 mL
